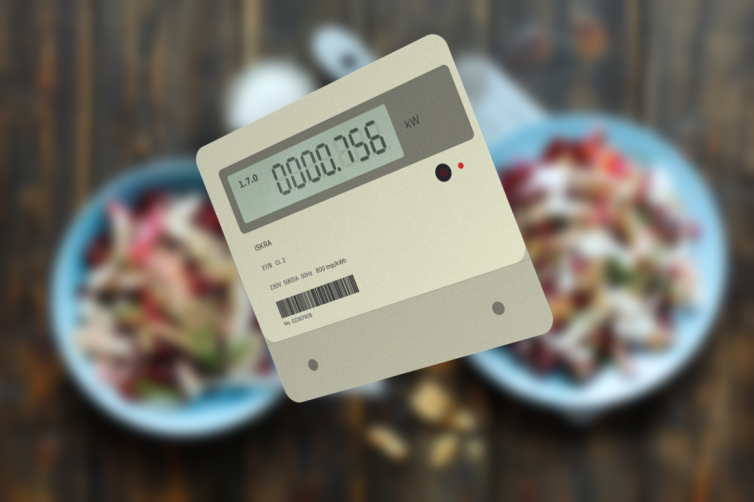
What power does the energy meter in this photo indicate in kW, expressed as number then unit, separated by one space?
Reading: 0.756 kW
